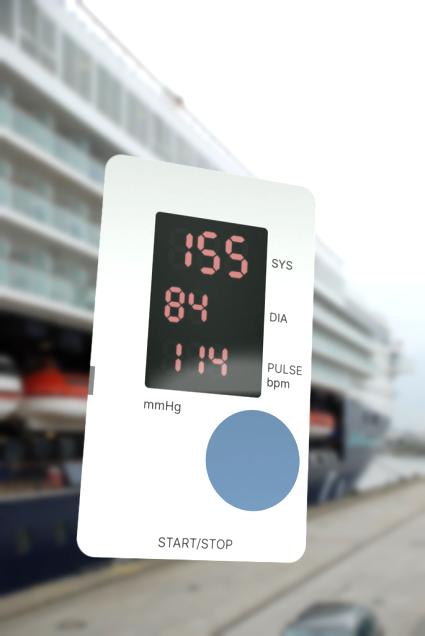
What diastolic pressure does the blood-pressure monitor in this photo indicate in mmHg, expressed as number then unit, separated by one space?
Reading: 84 mmHg
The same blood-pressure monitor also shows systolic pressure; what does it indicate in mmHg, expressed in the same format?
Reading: 155 mmHg
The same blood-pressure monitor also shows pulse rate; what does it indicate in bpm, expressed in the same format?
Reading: 114 bpm
